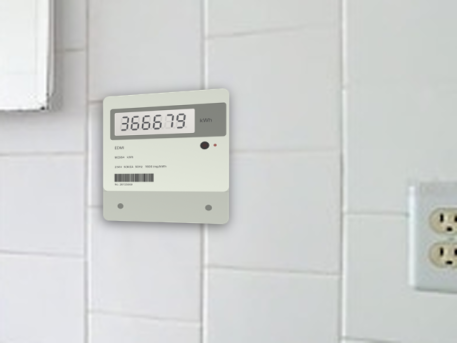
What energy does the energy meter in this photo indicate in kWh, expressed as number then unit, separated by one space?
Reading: 366679 kWh
